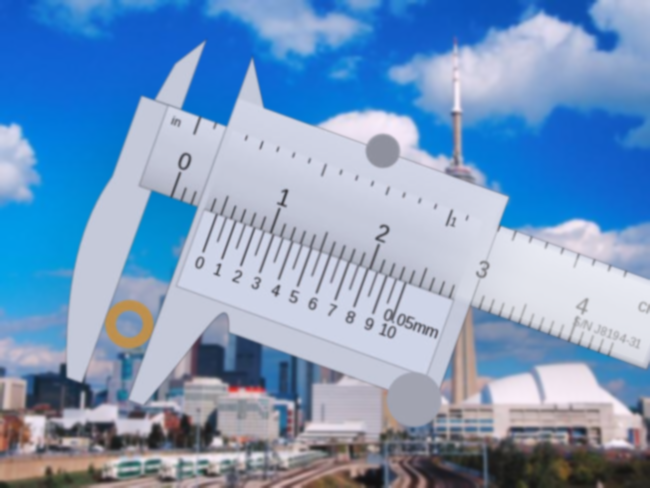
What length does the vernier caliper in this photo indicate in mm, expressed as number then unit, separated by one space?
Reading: 4.6 mm
